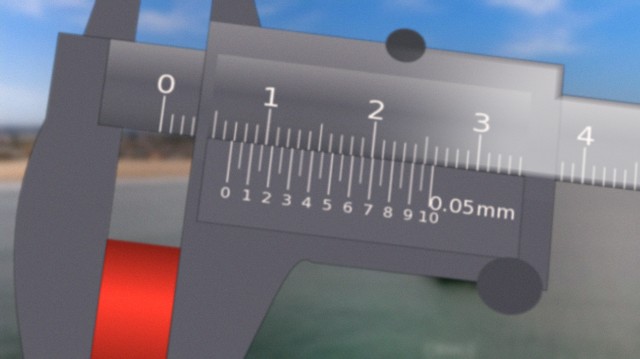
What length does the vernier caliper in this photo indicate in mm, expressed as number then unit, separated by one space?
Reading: 6.8 mm
